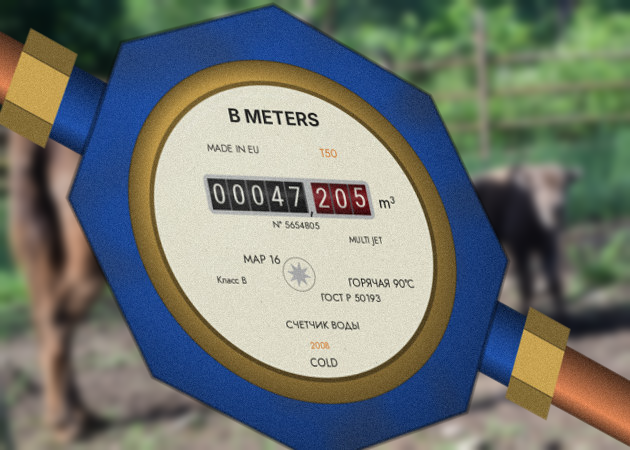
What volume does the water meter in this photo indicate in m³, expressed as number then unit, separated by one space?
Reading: 47.205 m³
